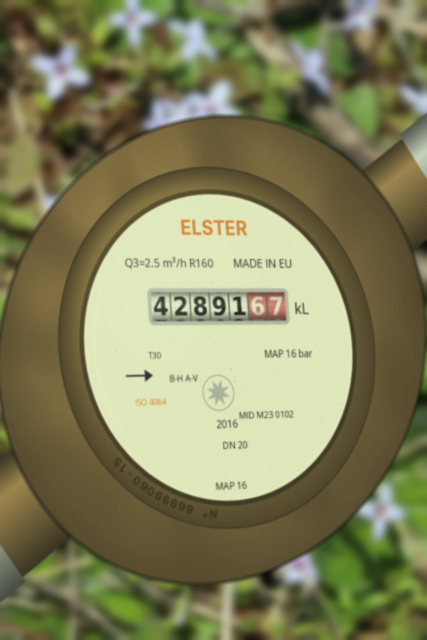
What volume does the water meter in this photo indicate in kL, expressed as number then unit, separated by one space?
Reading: 42891.67 kL
